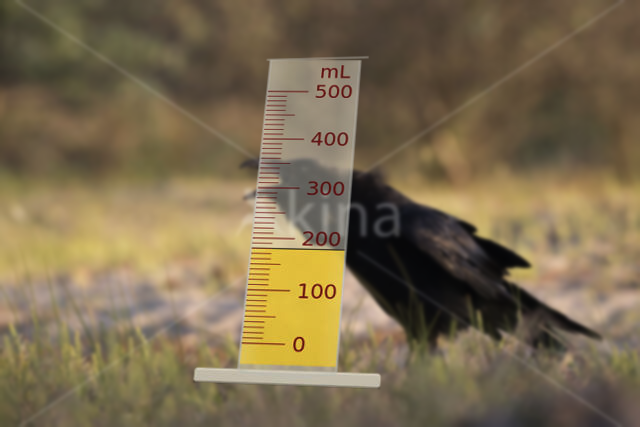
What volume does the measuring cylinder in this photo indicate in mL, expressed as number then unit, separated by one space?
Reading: 180 mL
